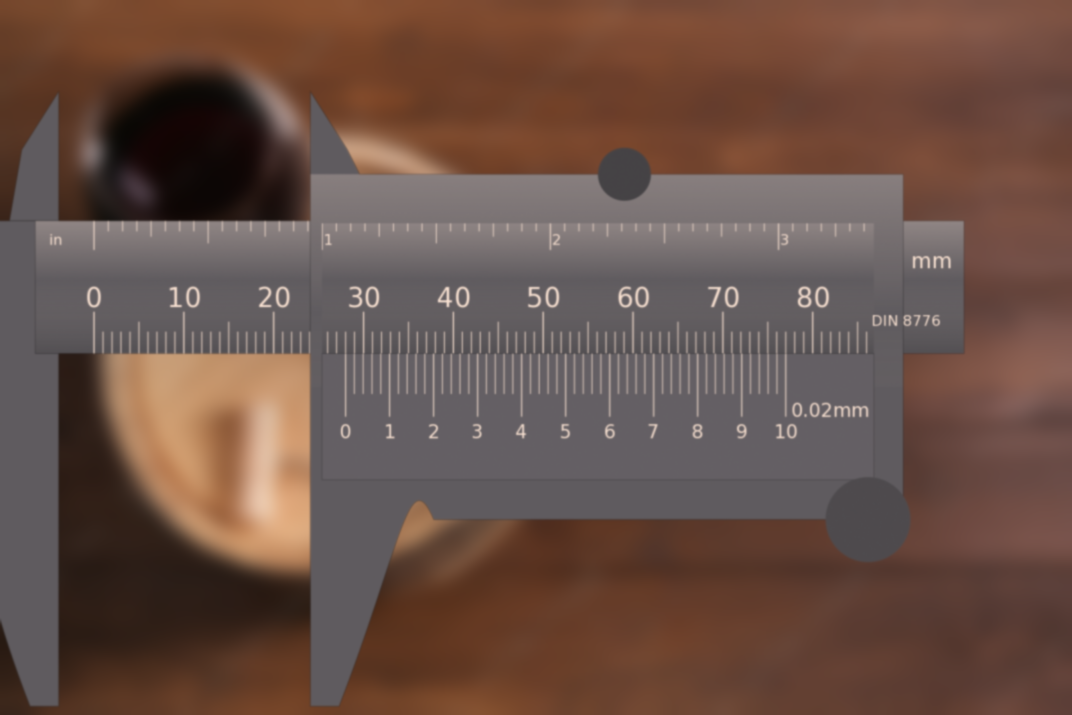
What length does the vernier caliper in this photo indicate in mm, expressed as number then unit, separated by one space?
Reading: 28.0 mm
